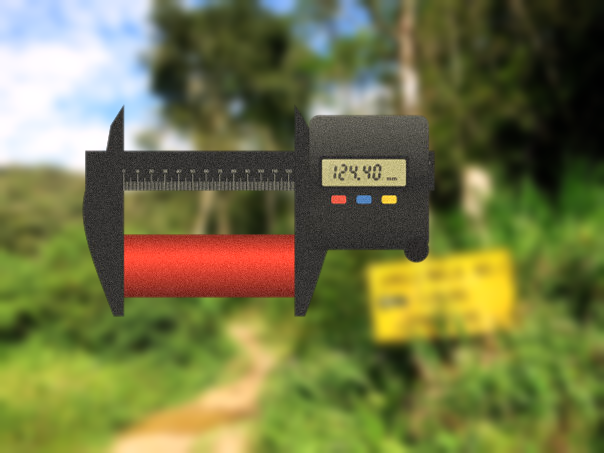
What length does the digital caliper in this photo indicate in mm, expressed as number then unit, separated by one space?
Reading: 124.40 mm
